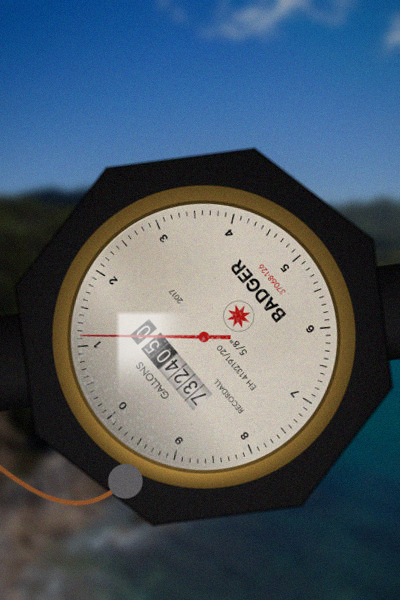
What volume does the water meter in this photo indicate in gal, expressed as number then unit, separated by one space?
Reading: 7324051.1 gal
